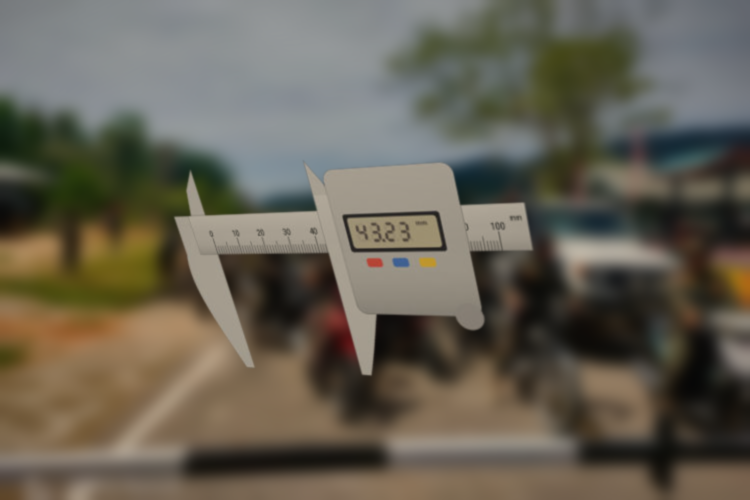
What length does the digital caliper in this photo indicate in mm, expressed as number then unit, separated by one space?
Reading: 43.23 mm
